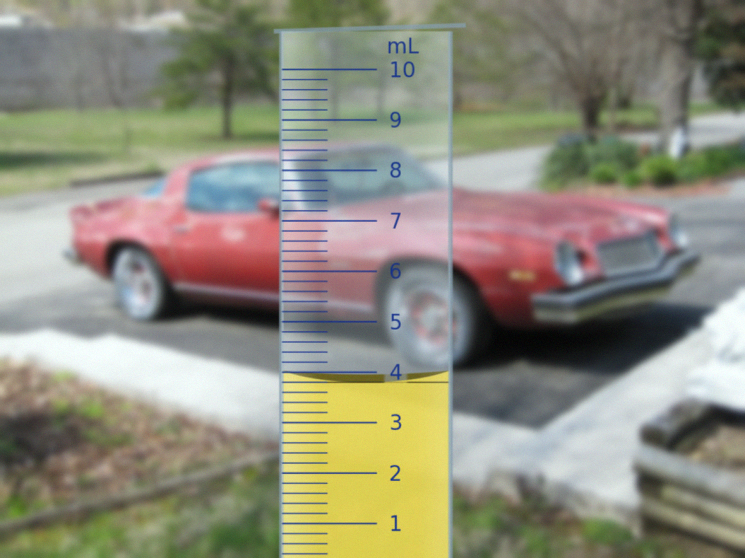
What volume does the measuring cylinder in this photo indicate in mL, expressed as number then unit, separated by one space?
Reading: 3.8 mL
